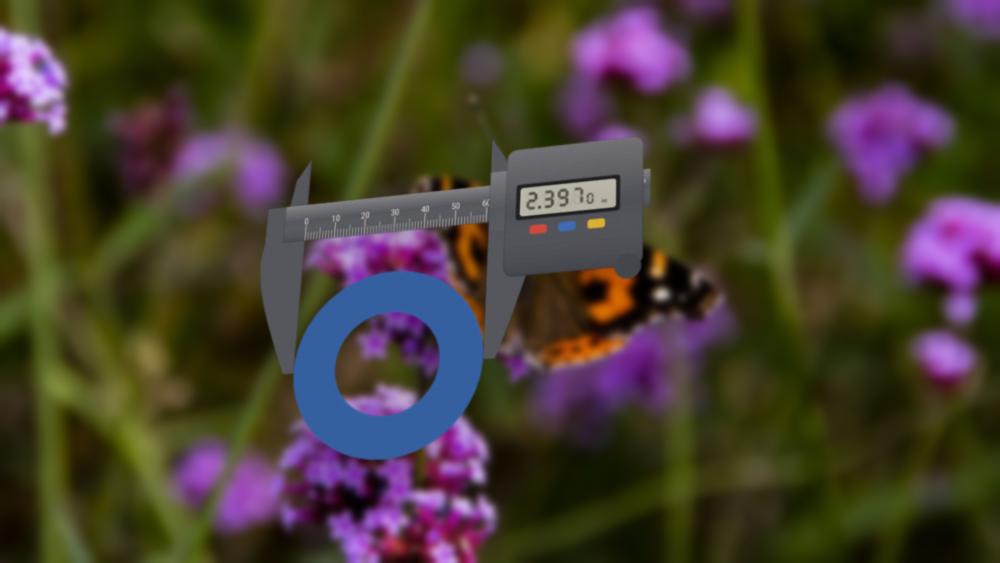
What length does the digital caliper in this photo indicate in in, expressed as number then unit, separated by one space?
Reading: 2.3970 in
